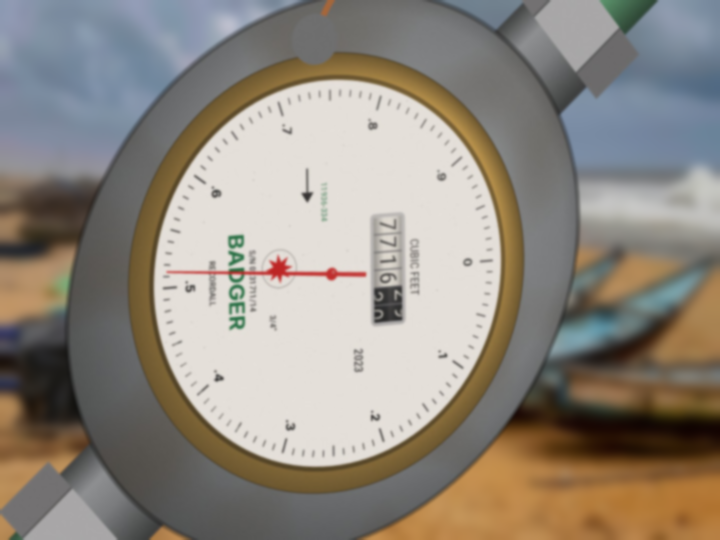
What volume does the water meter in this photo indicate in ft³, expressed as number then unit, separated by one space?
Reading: 771629.51 ft³
